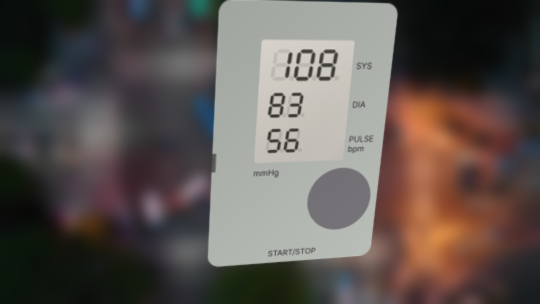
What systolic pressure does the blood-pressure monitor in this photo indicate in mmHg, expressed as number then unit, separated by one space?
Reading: 108 mmHg
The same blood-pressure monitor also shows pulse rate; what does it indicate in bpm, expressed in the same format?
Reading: 56 bpm
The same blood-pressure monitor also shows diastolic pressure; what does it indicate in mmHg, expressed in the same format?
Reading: 83 mmHg
